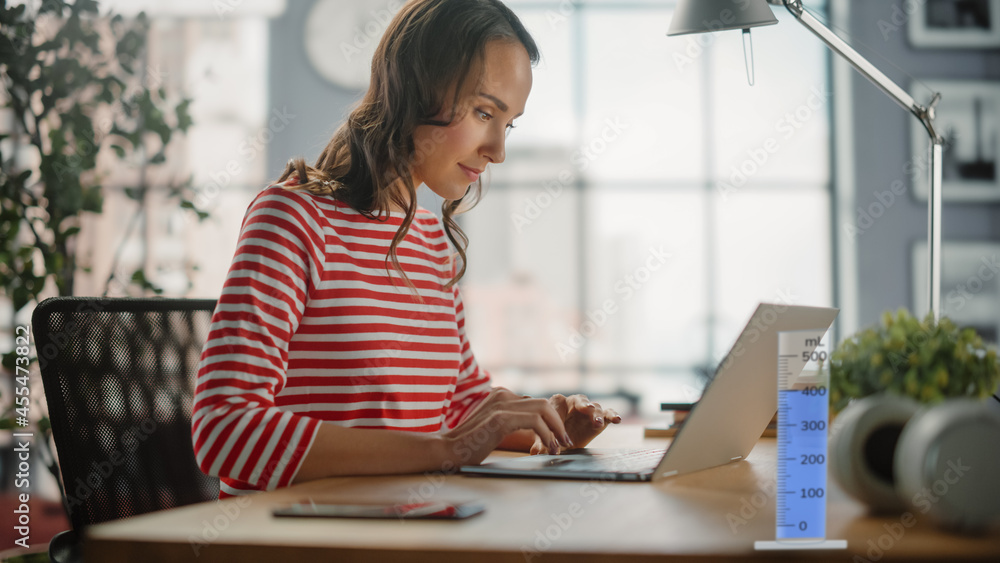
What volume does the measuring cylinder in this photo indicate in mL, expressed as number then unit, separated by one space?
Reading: 400 mL
